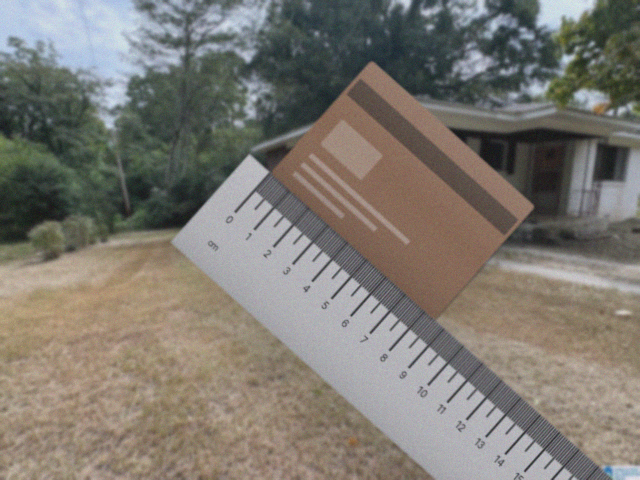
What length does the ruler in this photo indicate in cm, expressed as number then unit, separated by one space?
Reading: 8.5 cm
